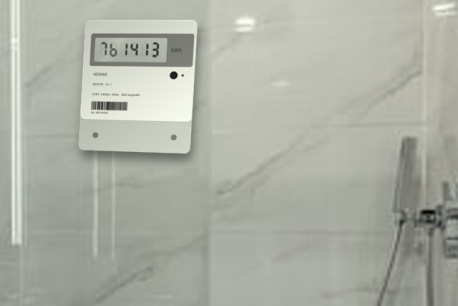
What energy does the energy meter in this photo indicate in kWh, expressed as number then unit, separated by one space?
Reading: 761413 kWh
